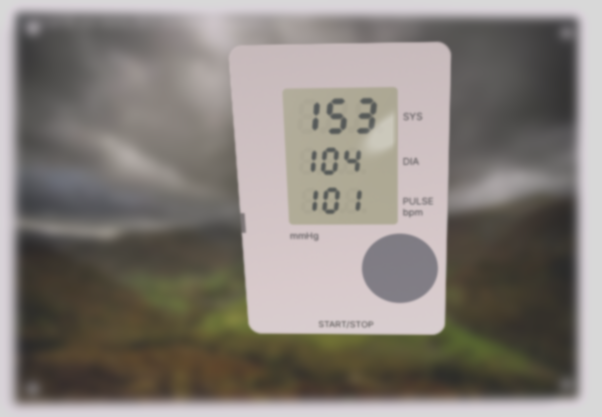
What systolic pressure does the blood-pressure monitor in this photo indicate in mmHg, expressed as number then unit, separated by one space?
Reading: 153 mmHg
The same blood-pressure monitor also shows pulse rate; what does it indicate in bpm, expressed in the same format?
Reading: 101 bpm
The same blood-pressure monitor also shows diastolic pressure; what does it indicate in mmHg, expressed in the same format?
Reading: 104 mmHg
